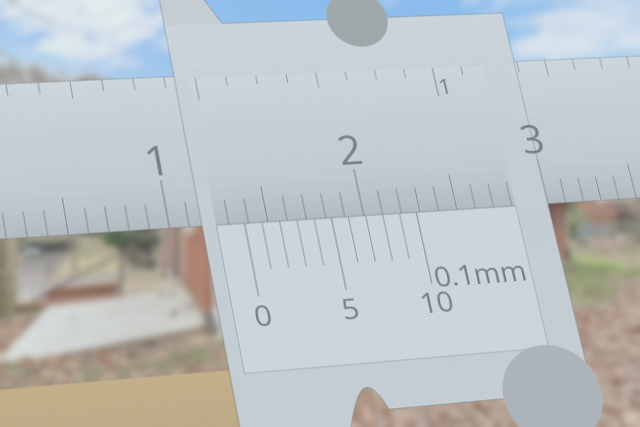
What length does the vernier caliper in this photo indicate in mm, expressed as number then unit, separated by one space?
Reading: 13.8 mm
